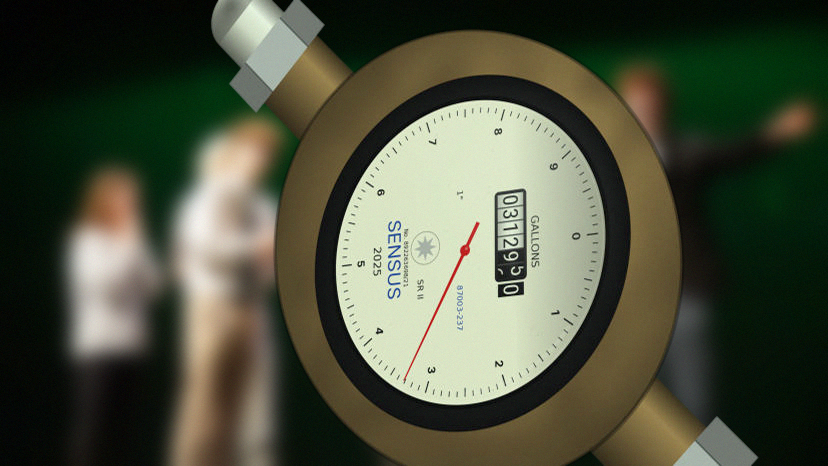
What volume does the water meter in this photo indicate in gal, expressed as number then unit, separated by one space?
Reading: 312953.3 gal
